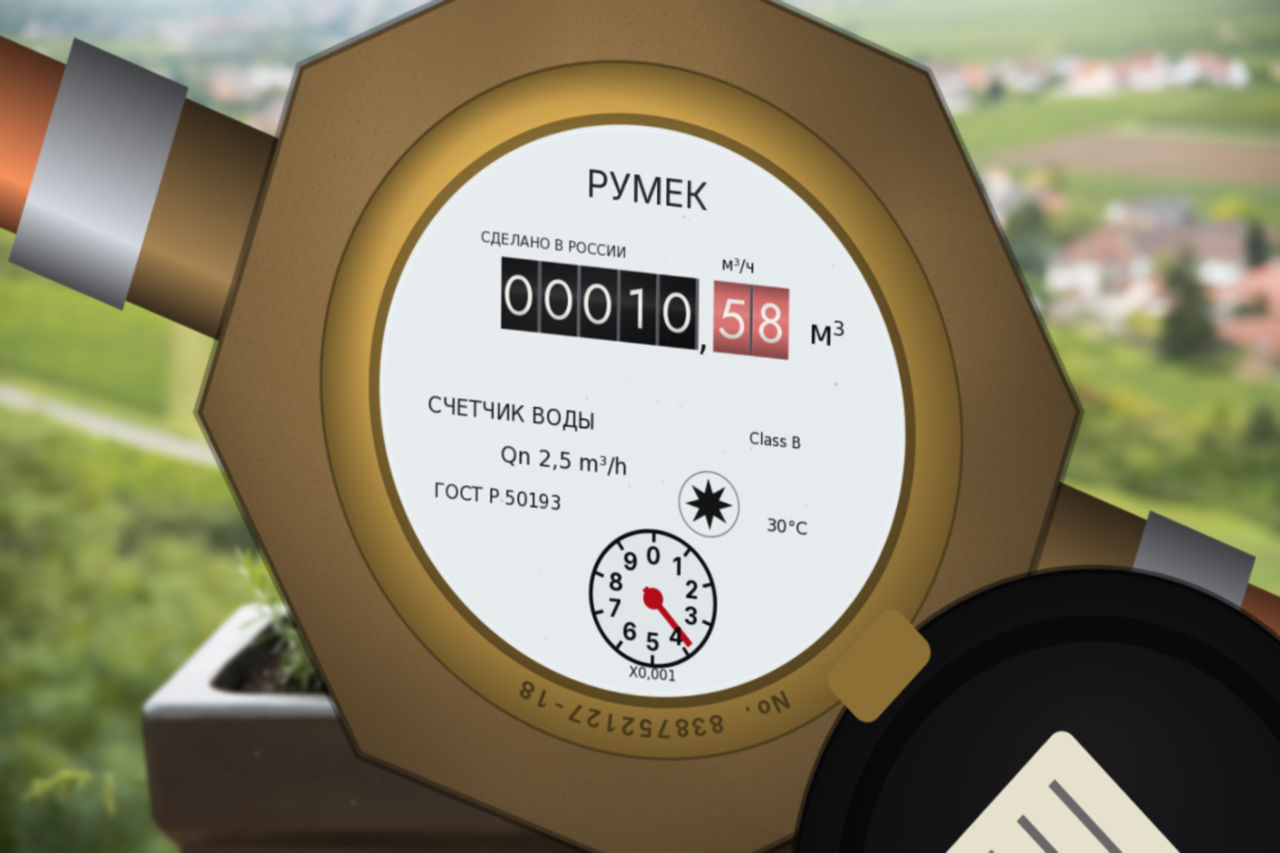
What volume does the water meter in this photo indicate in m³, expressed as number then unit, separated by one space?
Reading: 10.583 m³
